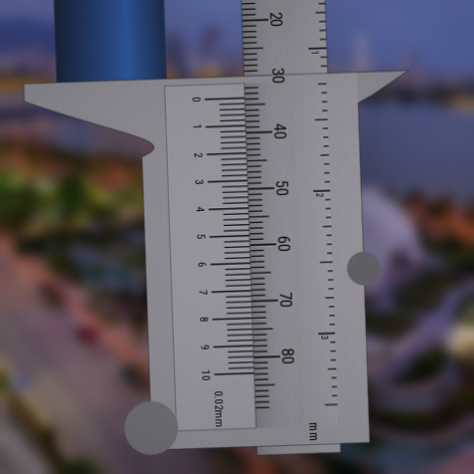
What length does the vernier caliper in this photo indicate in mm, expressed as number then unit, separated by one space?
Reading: 33.8 mm
